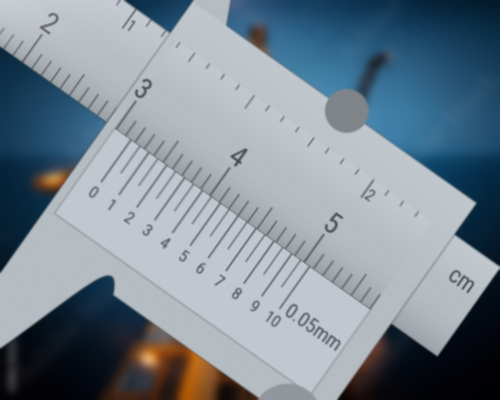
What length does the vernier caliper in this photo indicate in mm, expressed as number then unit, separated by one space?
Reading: 31.6 mm
